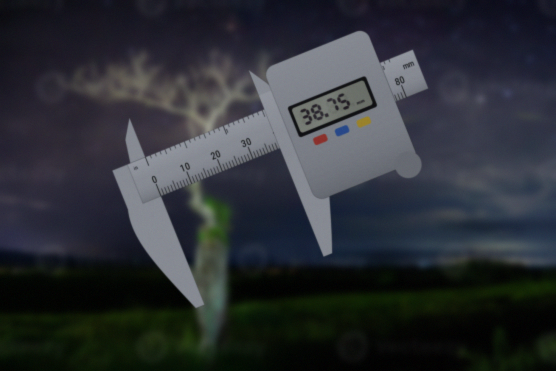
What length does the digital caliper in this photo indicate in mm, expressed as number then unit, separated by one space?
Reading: 38.75 mm
